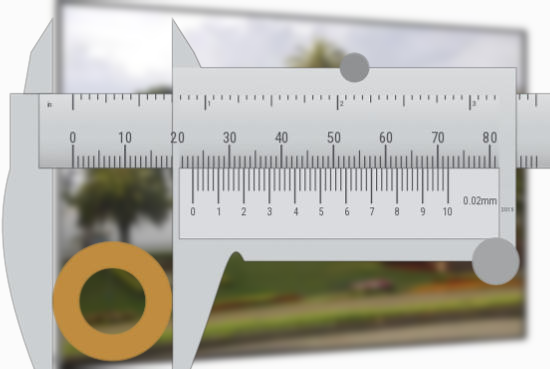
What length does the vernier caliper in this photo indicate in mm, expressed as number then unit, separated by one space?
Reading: 23.0 mm
